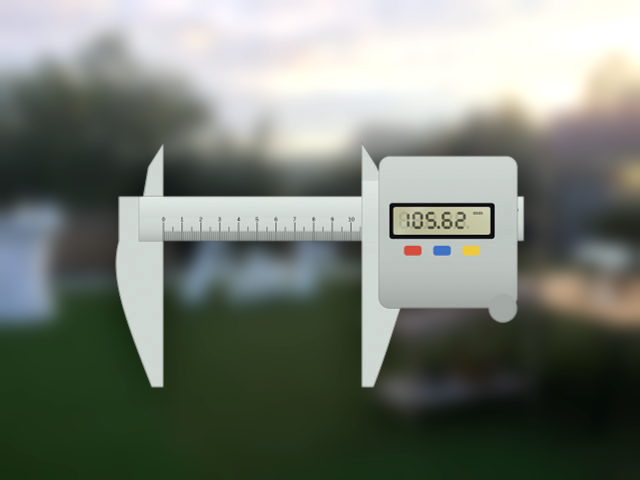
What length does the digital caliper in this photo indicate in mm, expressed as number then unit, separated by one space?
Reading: 105.62 mm
